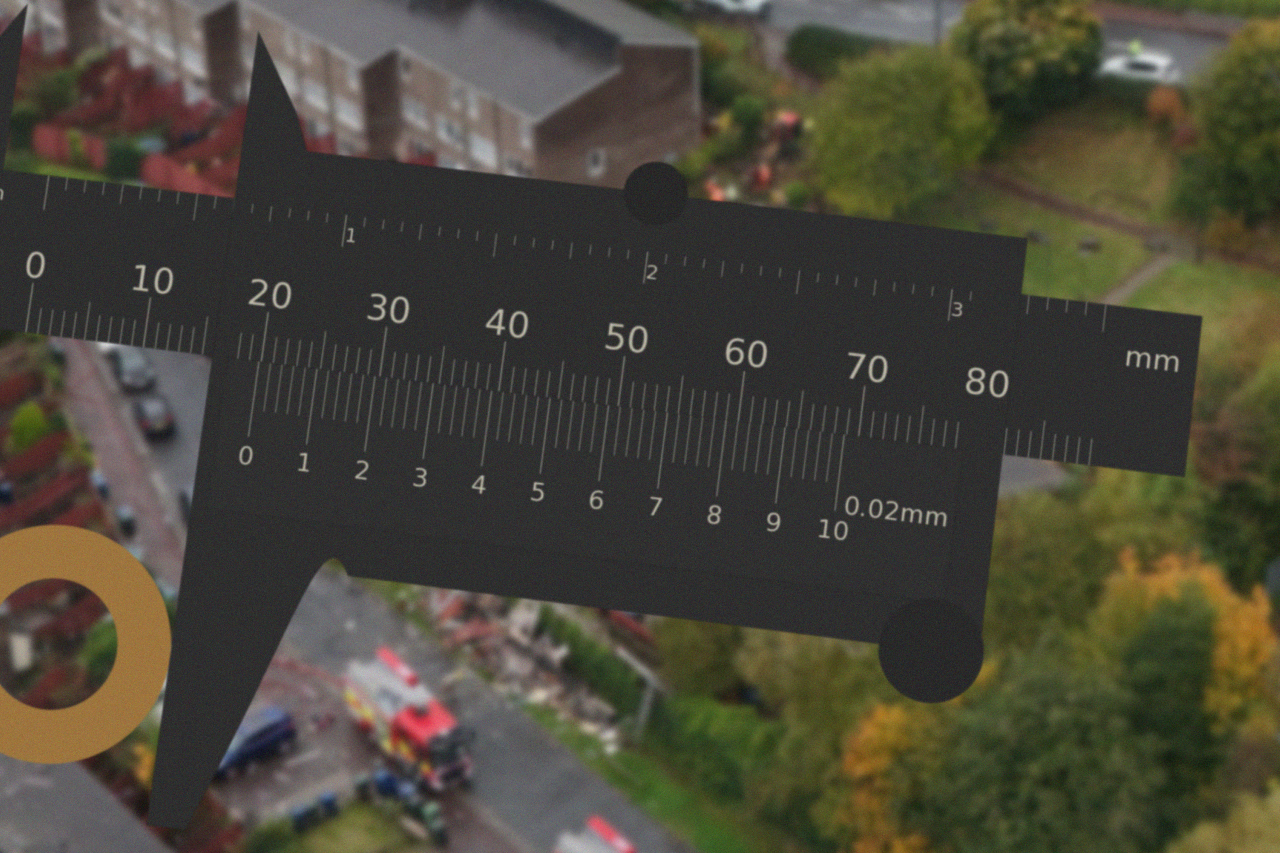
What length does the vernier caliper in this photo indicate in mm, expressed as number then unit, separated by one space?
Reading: 19.8 mm
